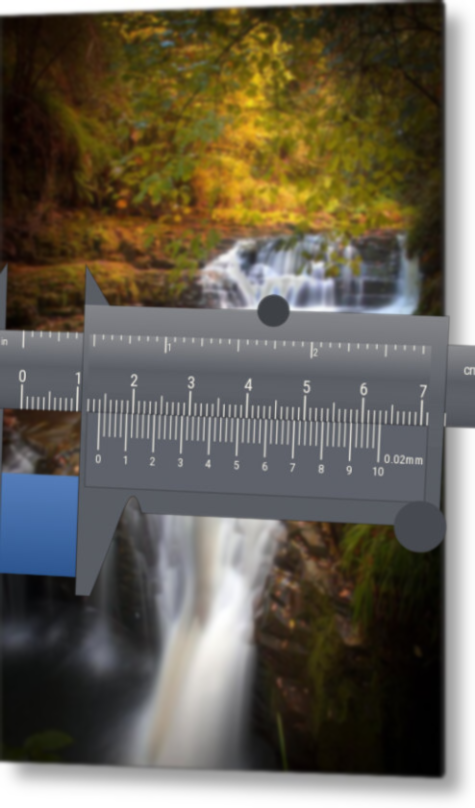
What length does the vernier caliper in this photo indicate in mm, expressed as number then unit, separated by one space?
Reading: 14.0 mm
